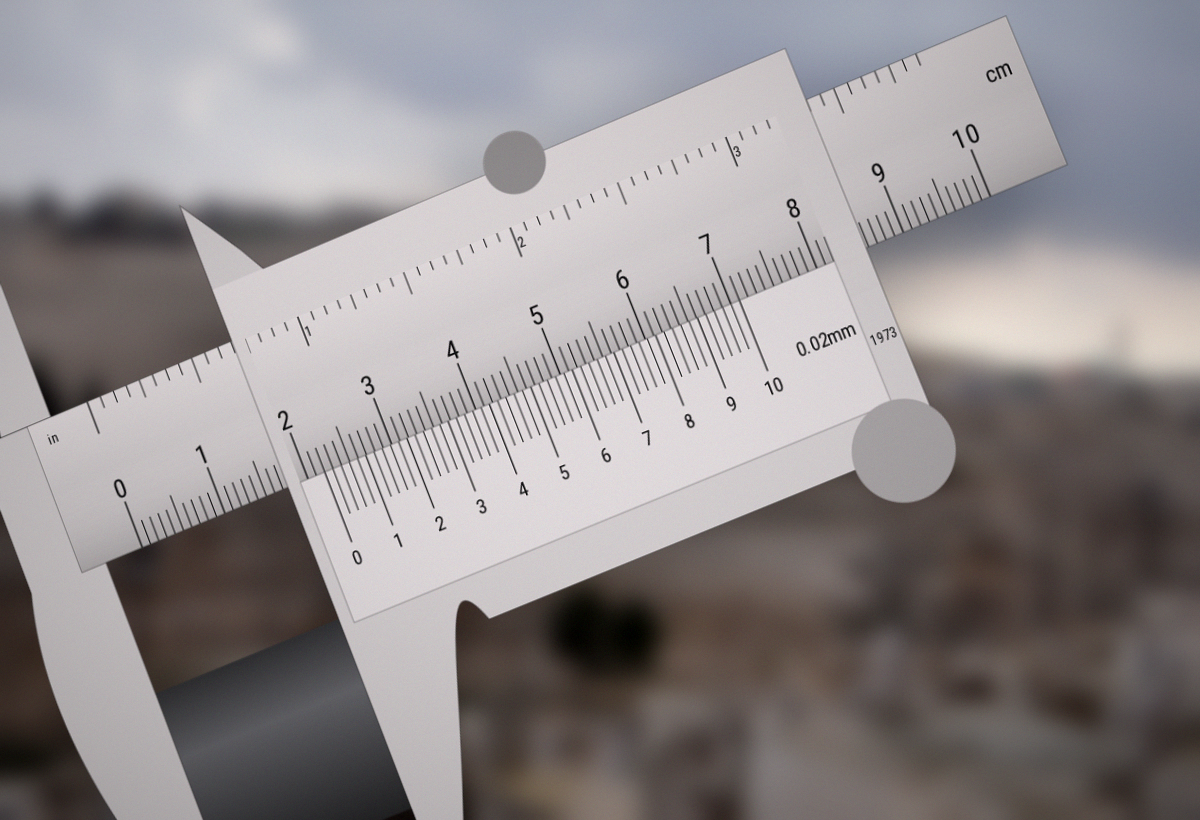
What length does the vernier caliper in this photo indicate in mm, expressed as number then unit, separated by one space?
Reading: 22.0 mm
